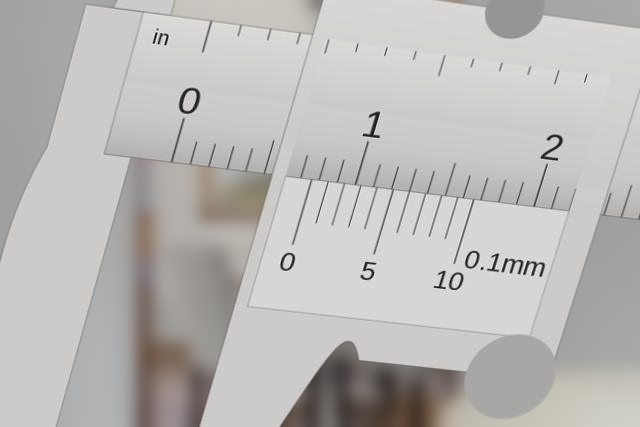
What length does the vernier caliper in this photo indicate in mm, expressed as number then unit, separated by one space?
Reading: 7.6 mm
